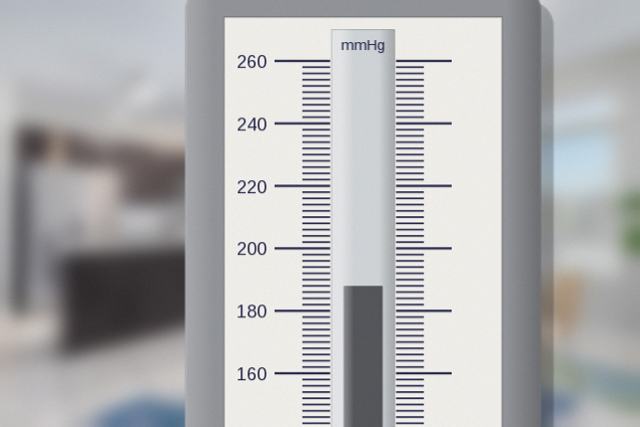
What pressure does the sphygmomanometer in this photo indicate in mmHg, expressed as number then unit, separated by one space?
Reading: 188 mmHg
